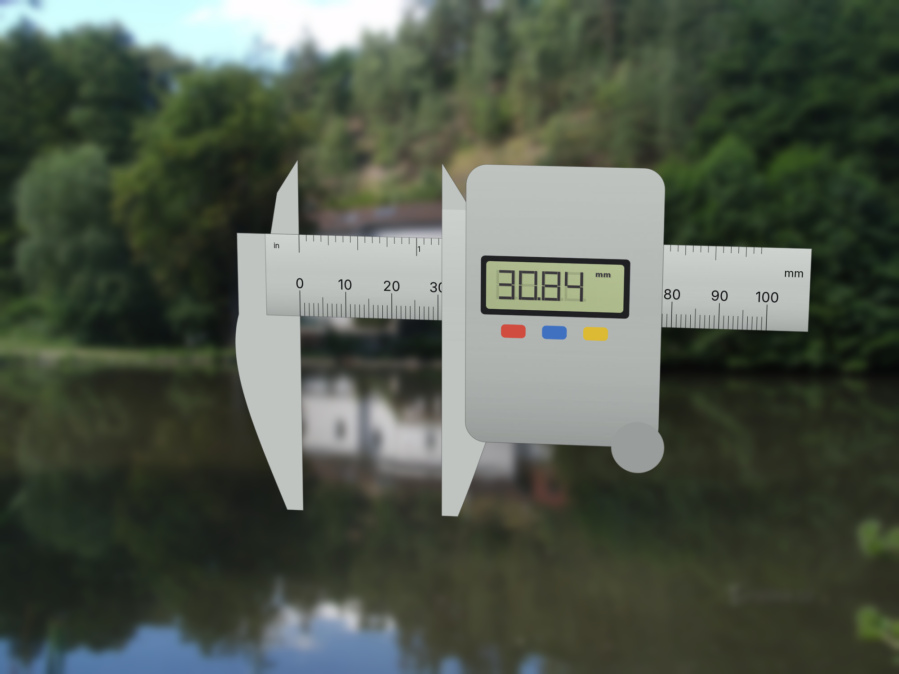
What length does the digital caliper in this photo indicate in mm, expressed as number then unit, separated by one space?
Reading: 30.84 mm
